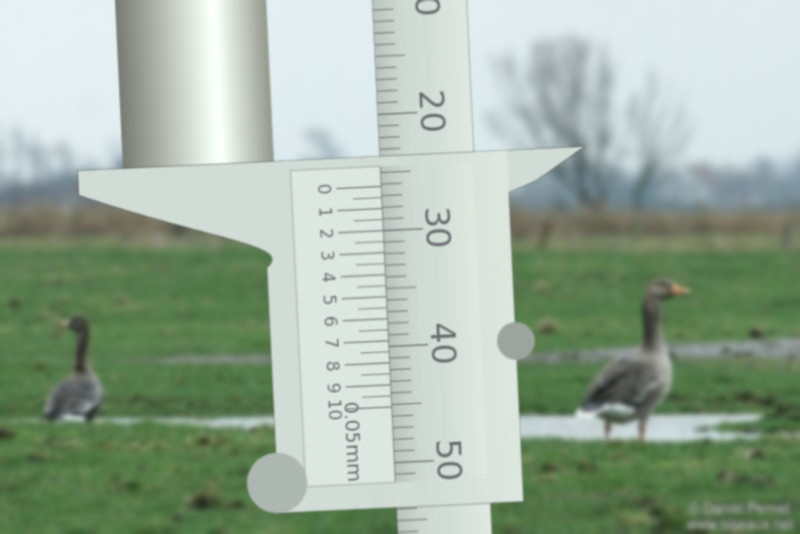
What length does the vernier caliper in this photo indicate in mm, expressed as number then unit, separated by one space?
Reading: 26.2 mm
